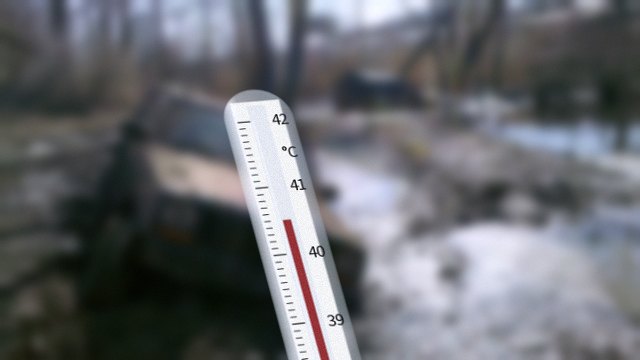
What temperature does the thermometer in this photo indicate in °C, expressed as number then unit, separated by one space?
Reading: 40.5 °C
